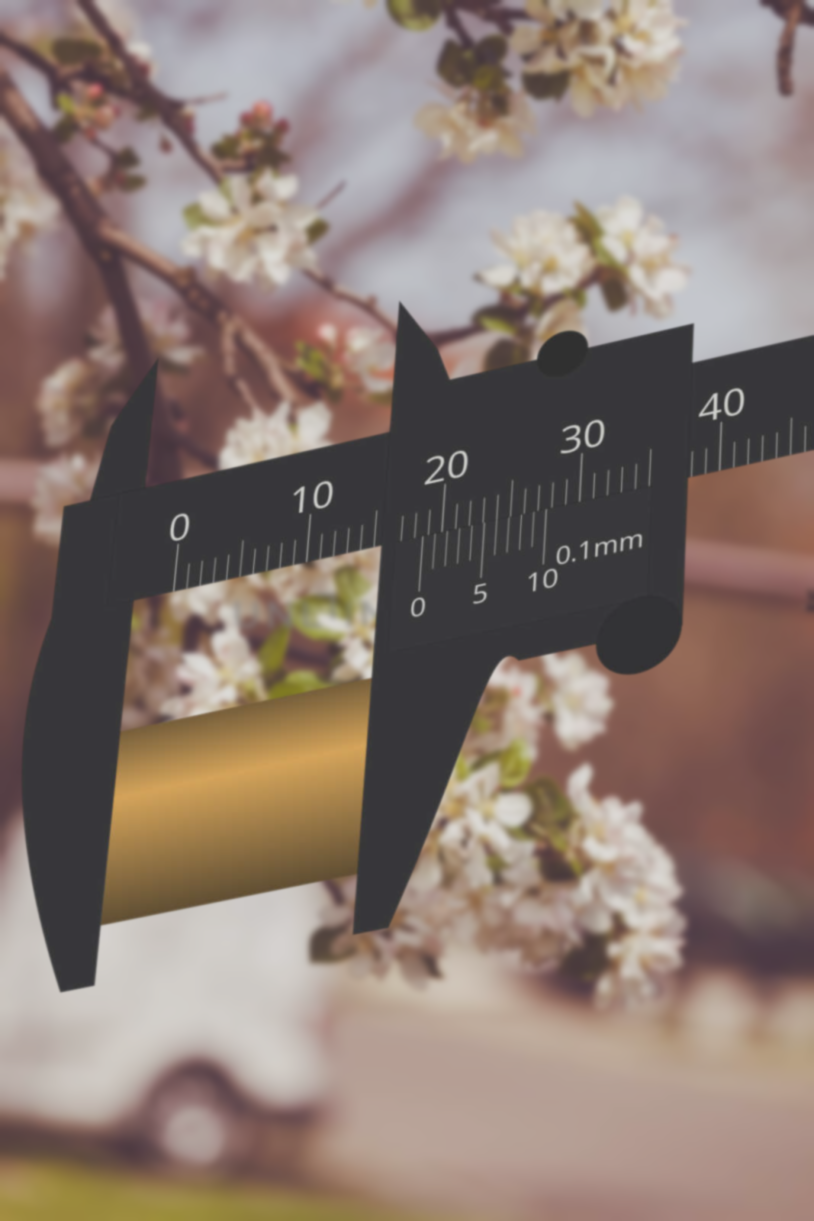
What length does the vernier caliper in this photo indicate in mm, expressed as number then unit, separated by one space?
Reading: 18.6 mm
